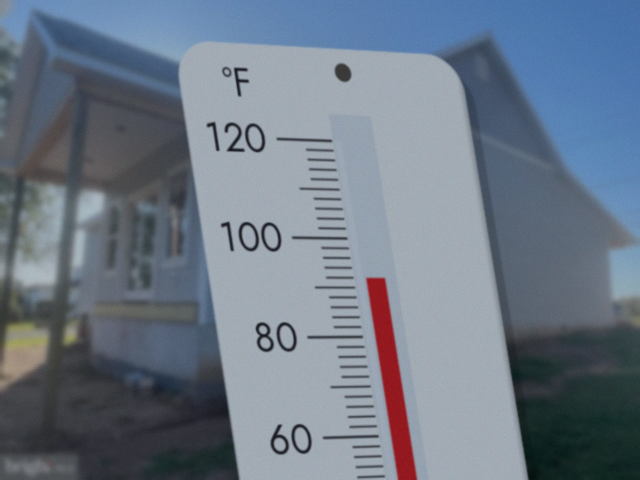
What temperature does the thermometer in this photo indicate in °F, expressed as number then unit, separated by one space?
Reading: 92 °F
